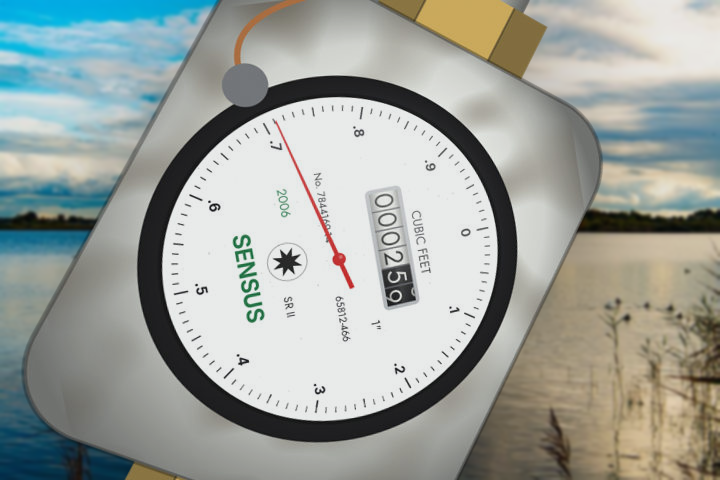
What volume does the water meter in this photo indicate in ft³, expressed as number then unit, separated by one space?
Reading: 258.71 ft³
